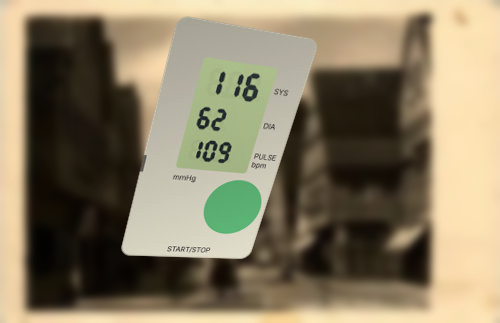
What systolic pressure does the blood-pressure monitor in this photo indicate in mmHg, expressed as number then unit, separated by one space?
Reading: 116 mmHg
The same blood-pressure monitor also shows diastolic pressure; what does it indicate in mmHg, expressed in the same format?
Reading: 62 mmHg
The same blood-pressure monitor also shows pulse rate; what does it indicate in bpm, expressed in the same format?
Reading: 109 bpm
